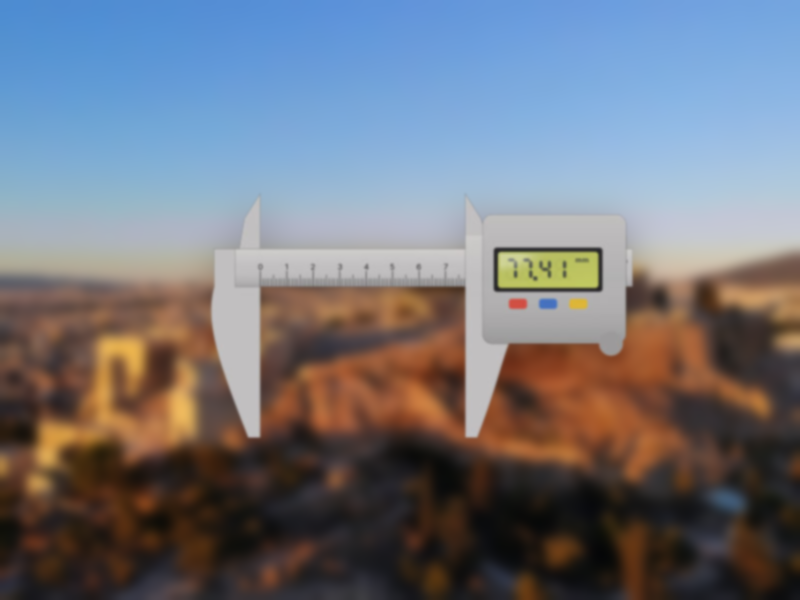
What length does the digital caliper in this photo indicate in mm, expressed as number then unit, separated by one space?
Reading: 77.41 mm
